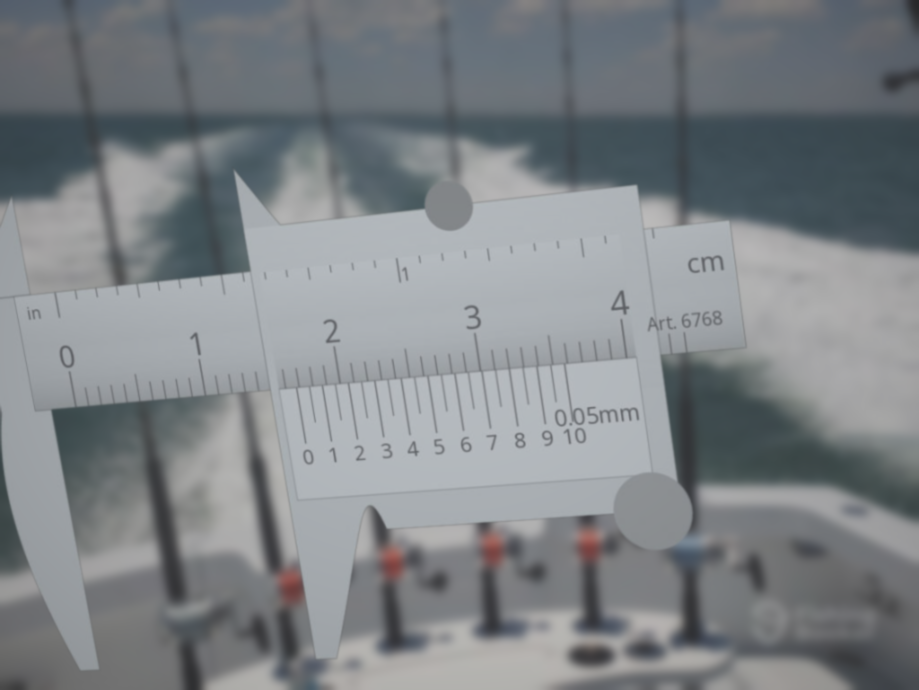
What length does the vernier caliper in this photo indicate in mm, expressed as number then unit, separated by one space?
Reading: 16.8 mm
